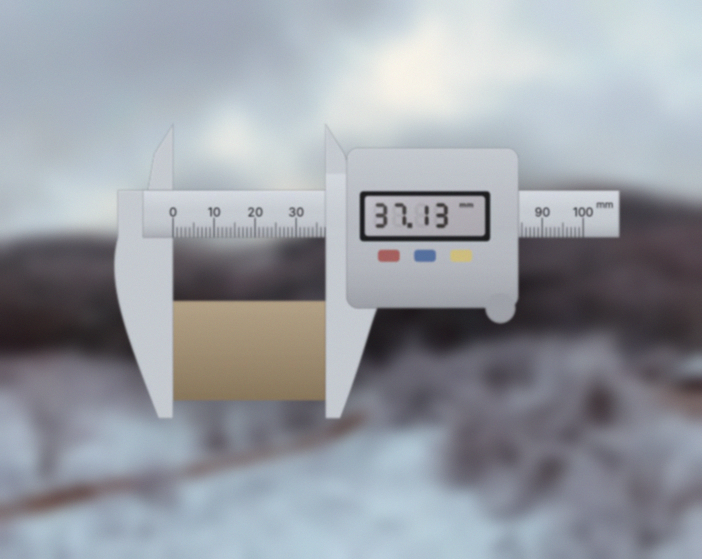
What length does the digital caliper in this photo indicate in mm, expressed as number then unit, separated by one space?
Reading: 37.13 mm
